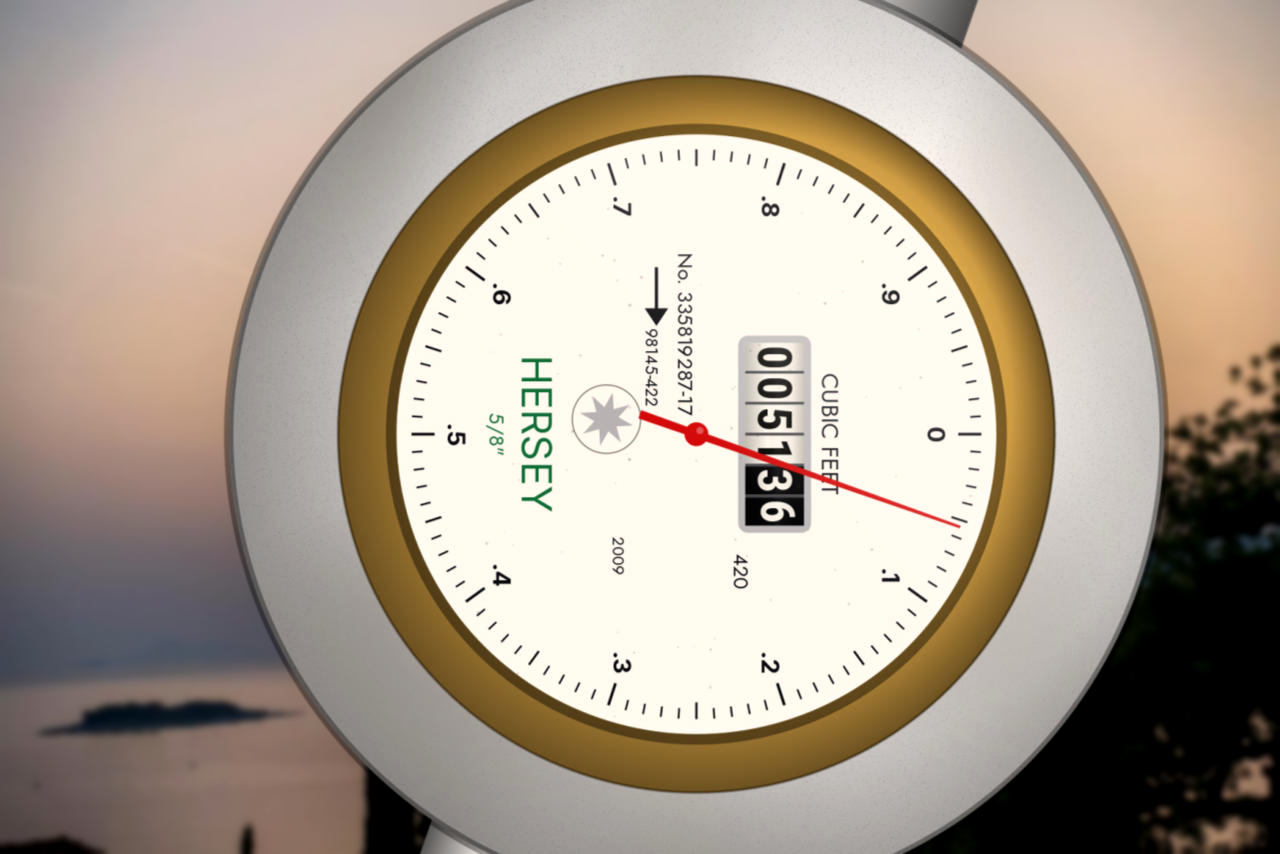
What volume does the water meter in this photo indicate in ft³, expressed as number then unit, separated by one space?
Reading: 5136.05 ft³
